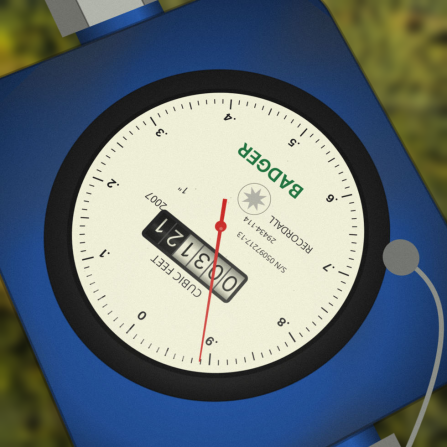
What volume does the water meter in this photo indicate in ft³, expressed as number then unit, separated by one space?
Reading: 3120.91 ft³
